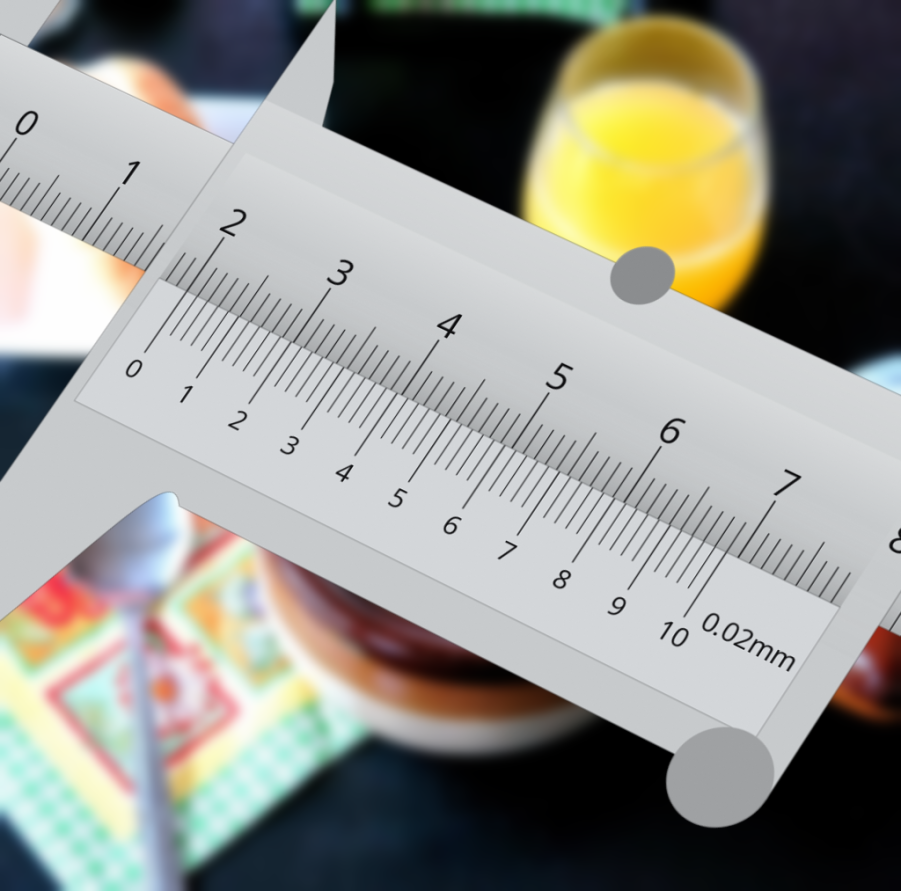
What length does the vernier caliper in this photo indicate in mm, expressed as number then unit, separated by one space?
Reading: 20.0 mm
